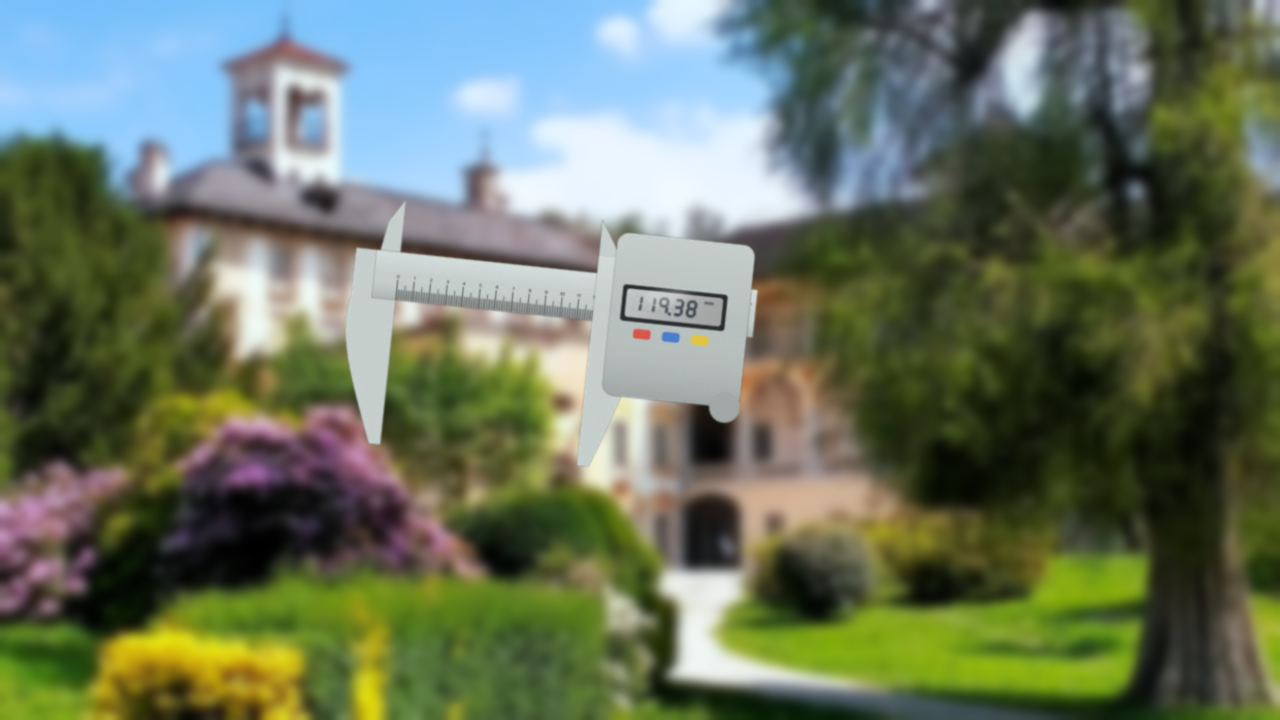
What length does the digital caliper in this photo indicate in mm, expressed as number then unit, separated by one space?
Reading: 119.38 mm
